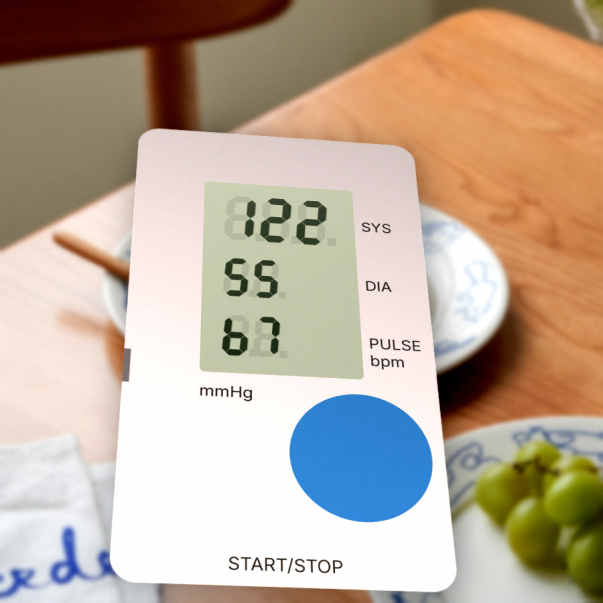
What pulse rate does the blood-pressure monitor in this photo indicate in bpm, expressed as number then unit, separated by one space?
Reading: 67 bpm
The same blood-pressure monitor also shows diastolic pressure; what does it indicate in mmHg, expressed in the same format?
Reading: 55 mmHg
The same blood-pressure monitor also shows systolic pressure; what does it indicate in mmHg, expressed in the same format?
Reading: 122 mmHg
